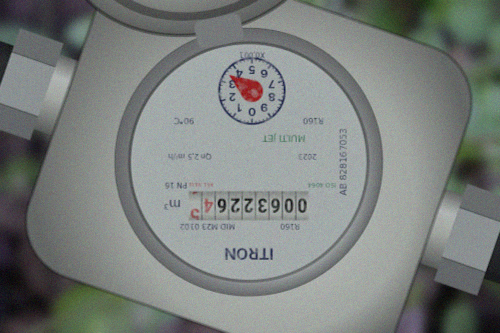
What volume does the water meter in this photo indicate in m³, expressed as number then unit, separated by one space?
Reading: 63226.453 m³
